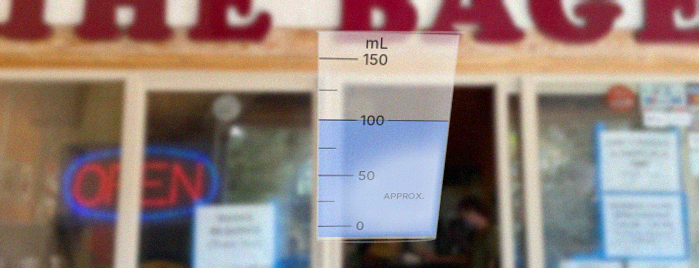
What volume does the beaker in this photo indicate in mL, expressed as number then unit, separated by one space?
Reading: 100 mL
